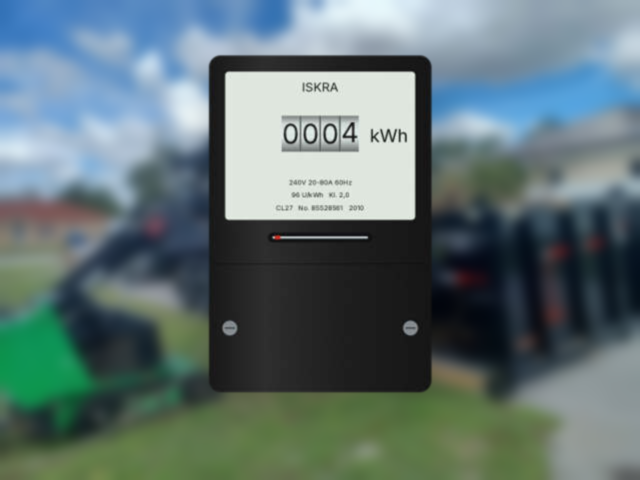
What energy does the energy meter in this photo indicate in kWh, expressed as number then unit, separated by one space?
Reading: 4 kWh
